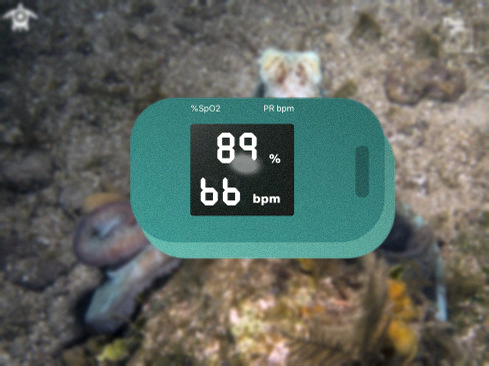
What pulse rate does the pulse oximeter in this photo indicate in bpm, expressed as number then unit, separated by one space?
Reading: 66 bpm
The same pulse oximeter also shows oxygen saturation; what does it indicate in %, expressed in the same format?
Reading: 89 %
